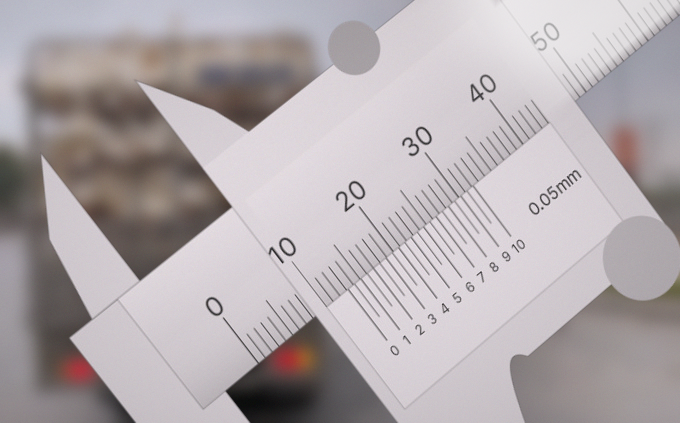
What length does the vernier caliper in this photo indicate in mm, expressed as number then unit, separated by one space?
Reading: 13.2 mm
